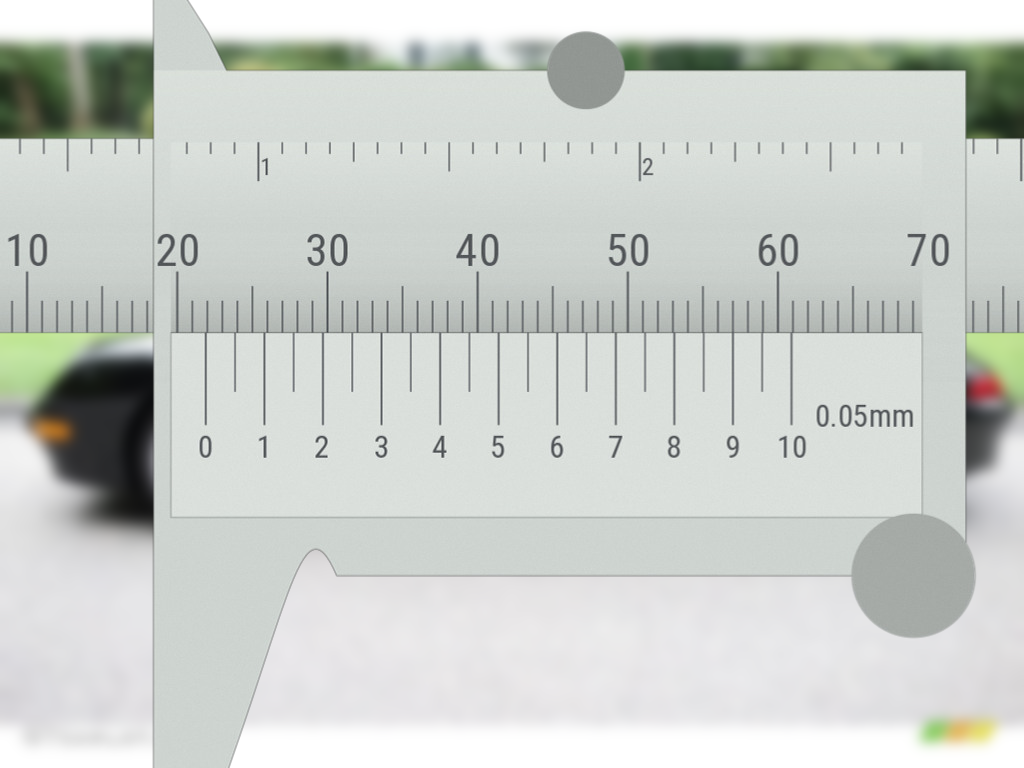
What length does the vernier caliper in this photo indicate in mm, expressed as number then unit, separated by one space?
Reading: 21.9 mm
